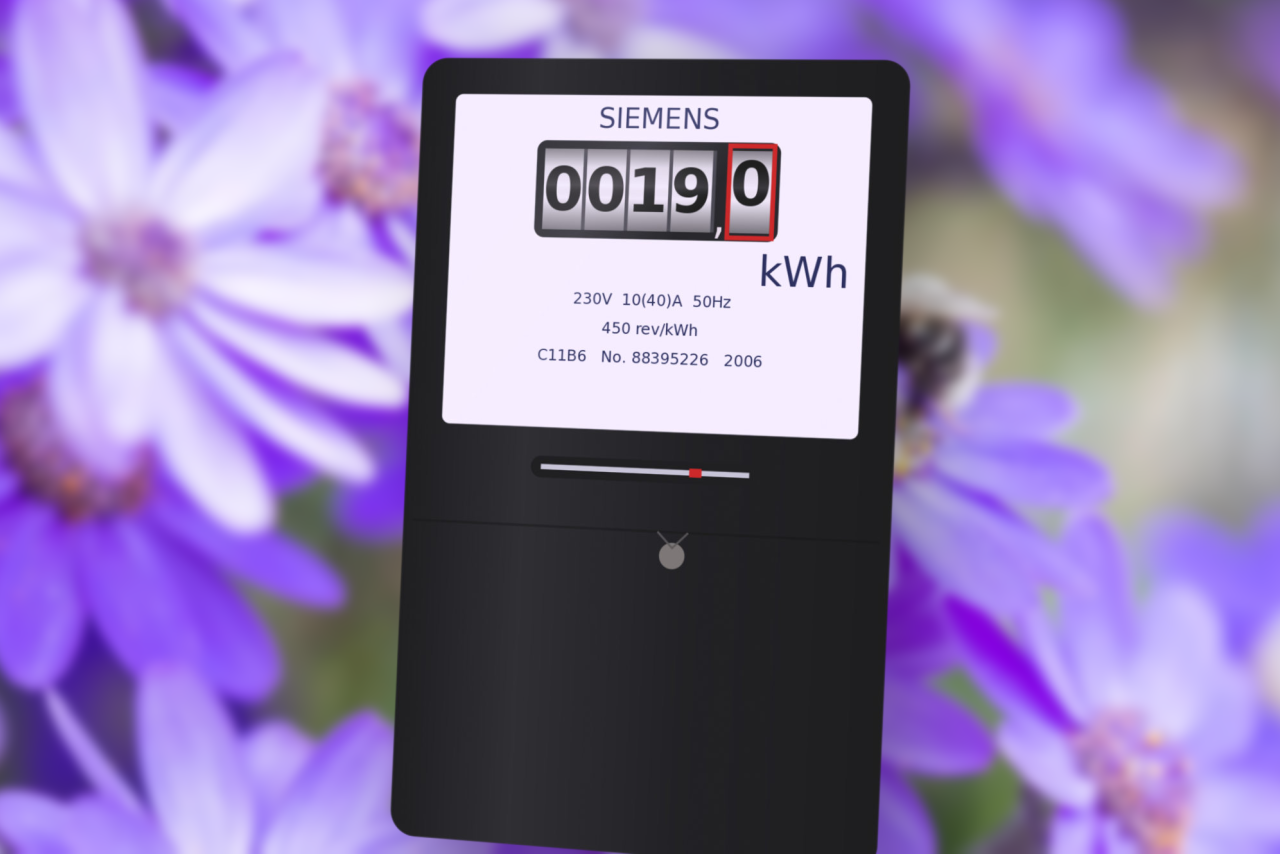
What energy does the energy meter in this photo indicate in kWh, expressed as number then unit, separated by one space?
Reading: 19.0 kWh
